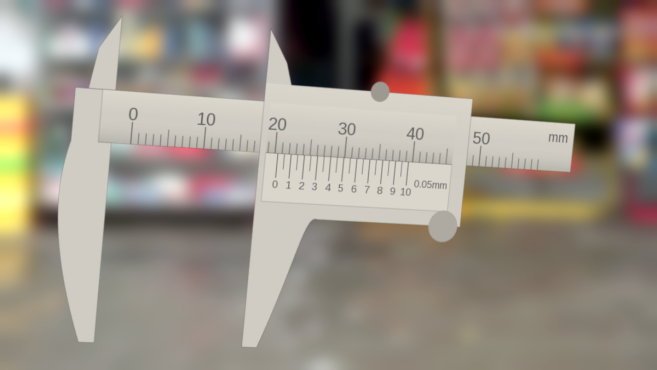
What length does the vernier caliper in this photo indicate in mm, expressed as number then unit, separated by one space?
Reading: 20.4 mm
